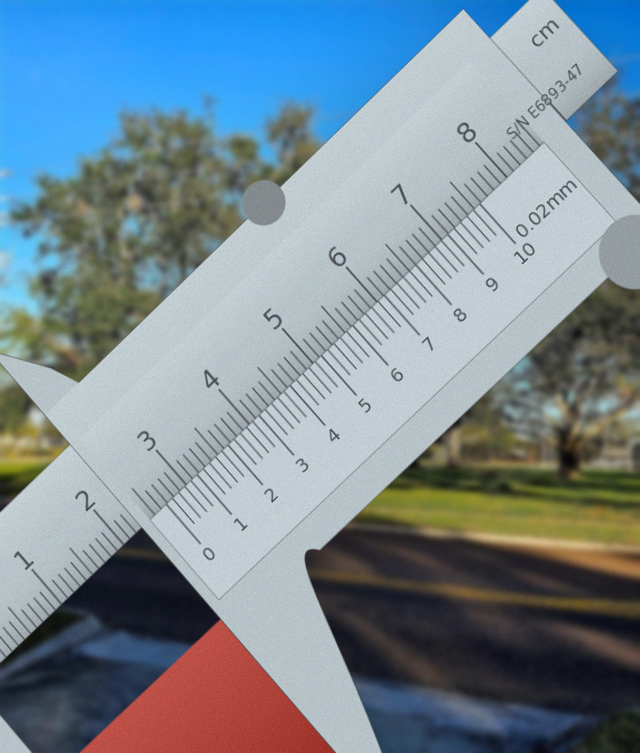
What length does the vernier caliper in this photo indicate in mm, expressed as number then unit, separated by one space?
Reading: 26.8 mm
